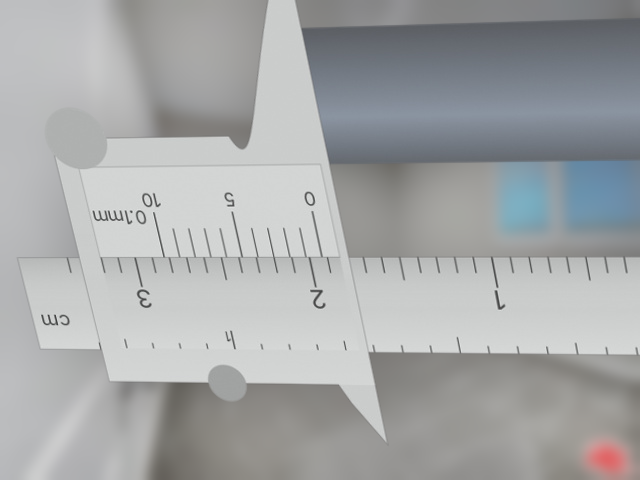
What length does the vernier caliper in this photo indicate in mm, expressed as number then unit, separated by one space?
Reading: 19.3 mm
